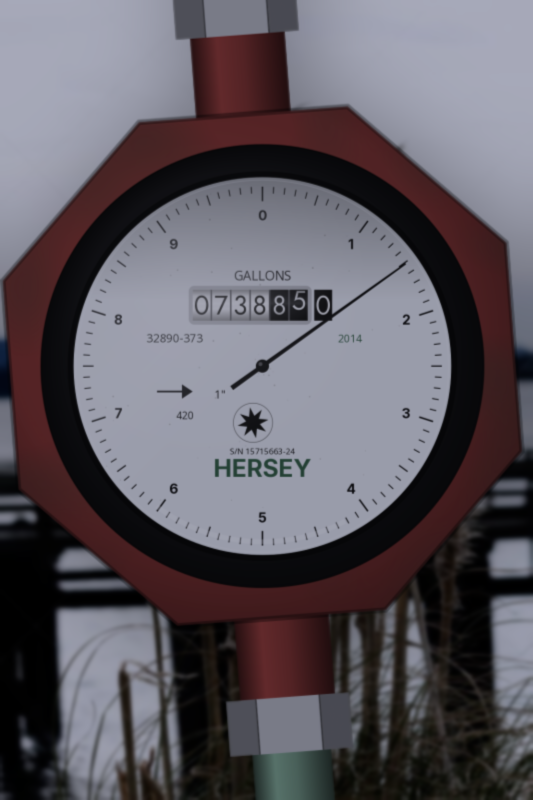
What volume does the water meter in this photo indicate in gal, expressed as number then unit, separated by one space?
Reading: 738851.5 gal
